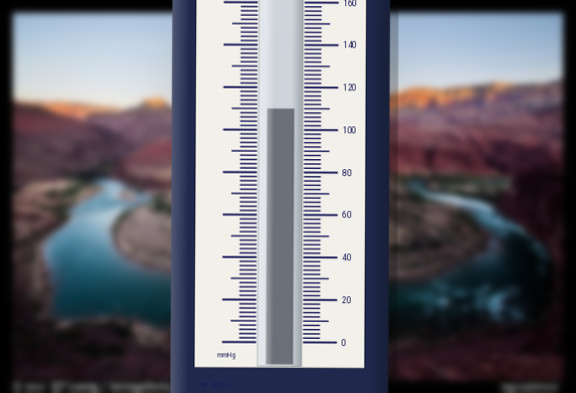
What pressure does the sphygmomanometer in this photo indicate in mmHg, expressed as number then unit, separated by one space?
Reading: 110 mmHg
